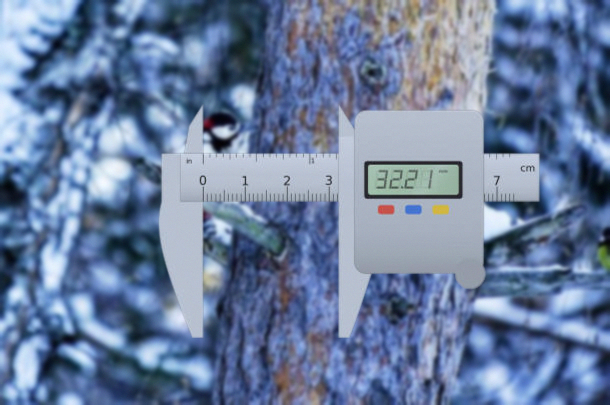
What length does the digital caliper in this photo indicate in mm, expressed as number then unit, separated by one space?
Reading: 32.21 mm
